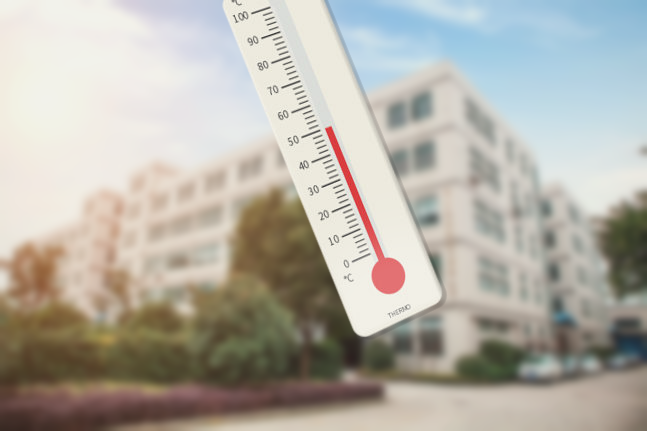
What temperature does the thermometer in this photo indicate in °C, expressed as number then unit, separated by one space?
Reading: 50 °C
